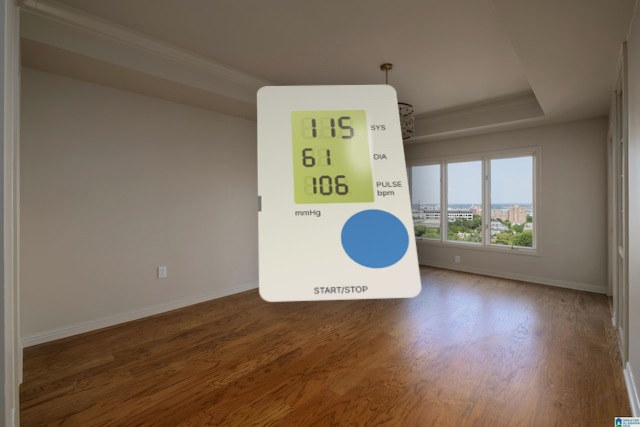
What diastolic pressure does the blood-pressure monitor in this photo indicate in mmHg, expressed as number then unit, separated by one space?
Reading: 61 mmHg
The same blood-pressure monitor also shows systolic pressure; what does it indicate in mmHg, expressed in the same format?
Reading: 115 mmHg
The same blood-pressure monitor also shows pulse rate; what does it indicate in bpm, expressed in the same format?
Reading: 106 bpm
